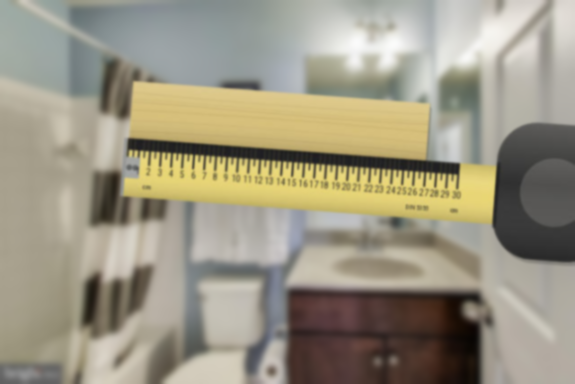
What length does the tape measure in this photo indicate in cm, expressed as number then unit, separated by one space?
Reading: 27 cm
